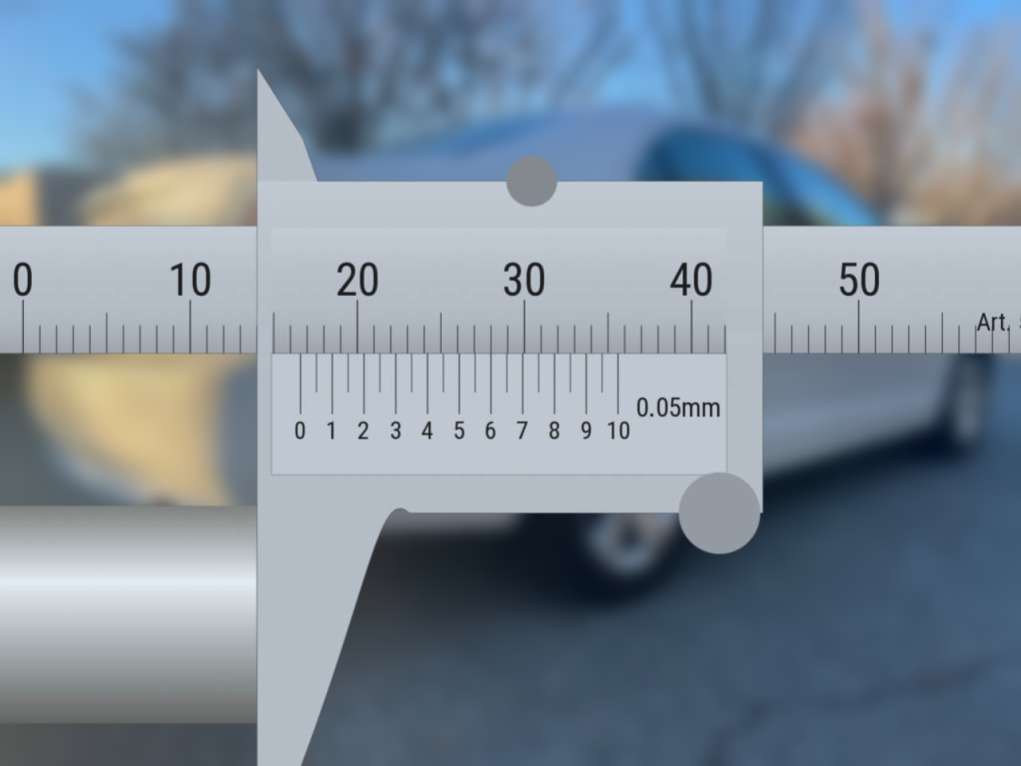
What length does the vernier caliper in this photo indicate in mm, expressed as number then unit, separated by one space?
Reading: 16.6 mm
